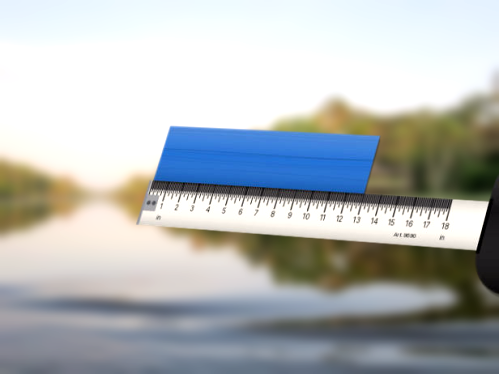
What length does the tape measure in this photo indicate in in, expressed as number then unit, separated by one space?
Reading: 13 in
